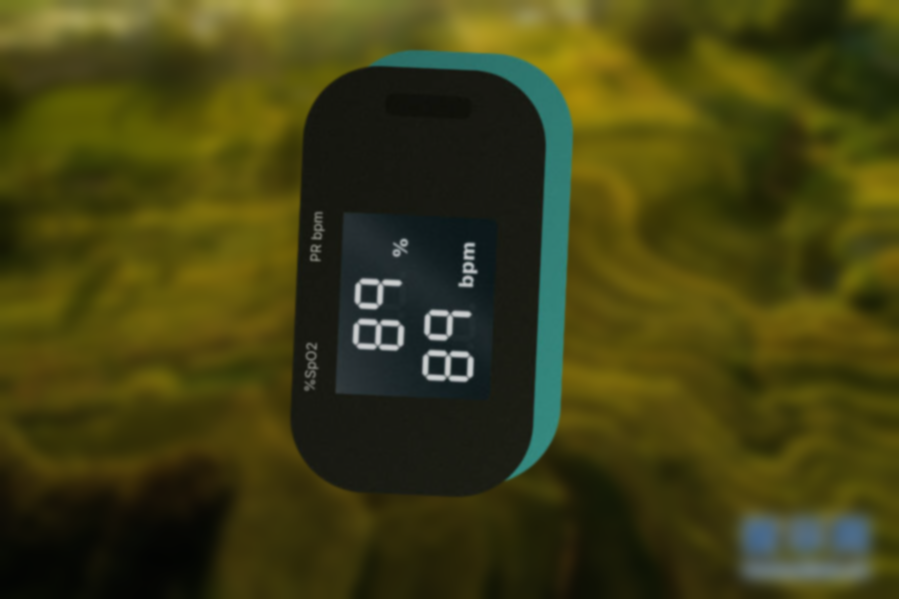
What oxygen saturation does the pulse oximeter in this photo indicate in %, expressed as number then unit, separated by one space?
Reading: 89 %
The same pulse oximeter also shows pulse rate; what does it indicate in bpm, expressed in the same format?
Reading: 89 bpm
